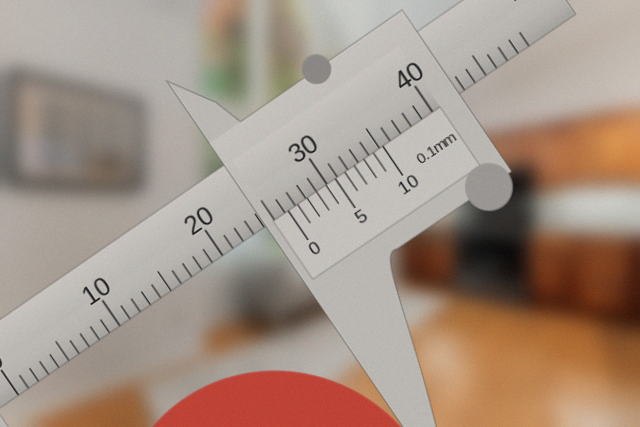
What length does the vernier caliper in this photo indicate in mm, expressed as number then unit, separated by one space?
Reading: 26.3 mm
